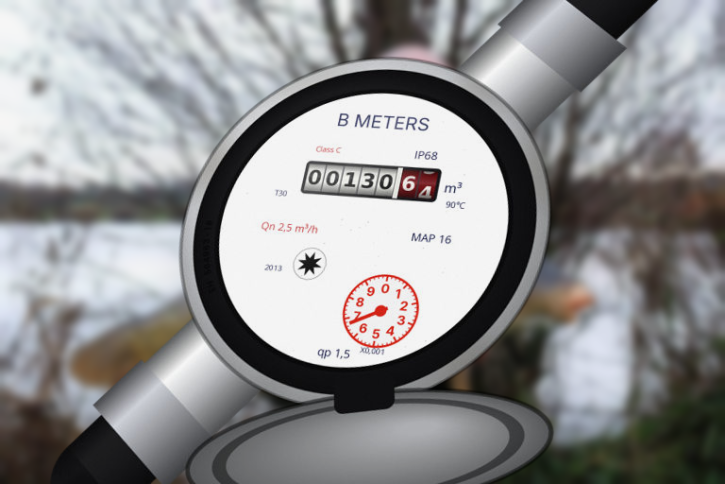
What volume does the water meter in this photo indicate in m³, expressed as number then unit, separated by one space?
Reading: 130.636 m³
